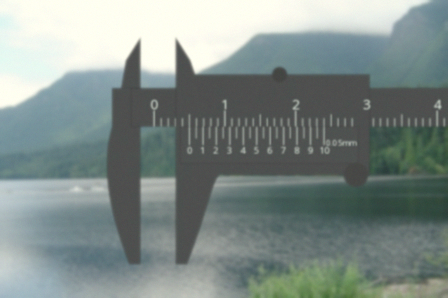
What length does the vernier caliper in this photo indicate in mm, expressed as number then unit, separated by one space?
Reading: 5.0 mm
